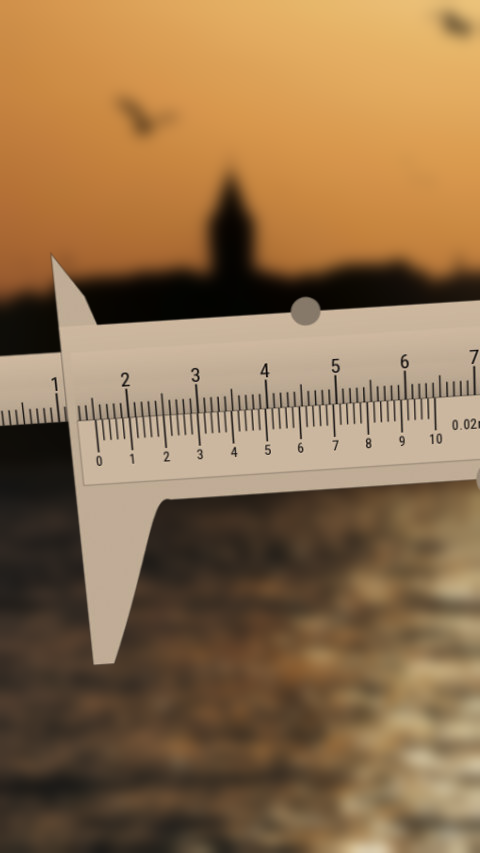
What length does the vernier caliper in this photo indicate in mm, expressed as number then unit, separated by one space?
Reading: 15.2 mm
